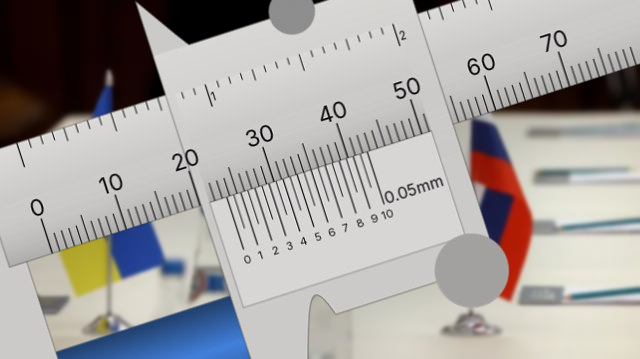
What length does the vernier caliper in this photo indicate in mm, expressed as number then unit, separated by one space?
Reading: 23.6 mm
